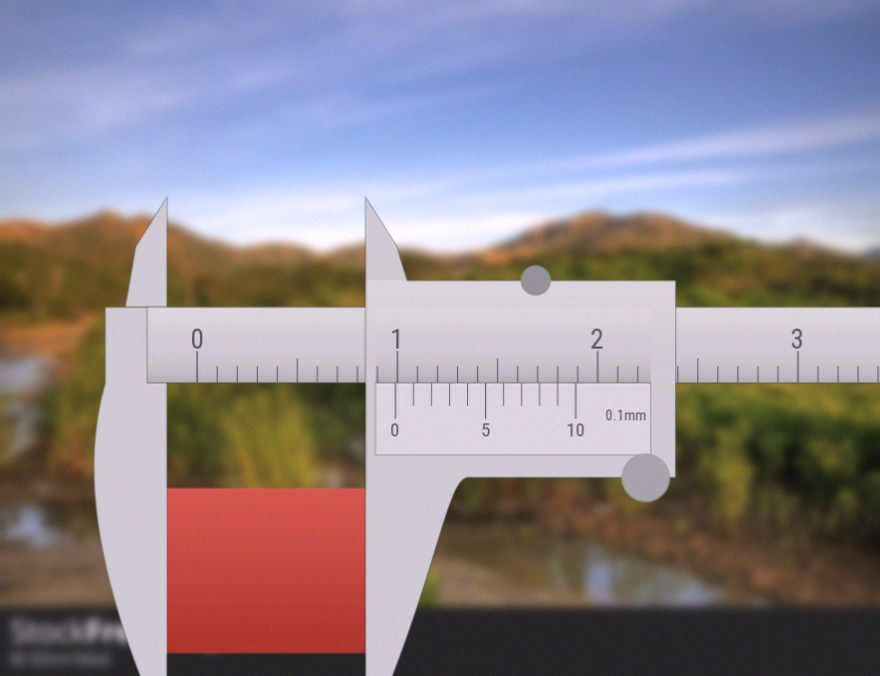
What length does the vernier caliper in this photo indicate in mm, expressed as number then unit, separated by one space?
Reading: 9.9 mm
